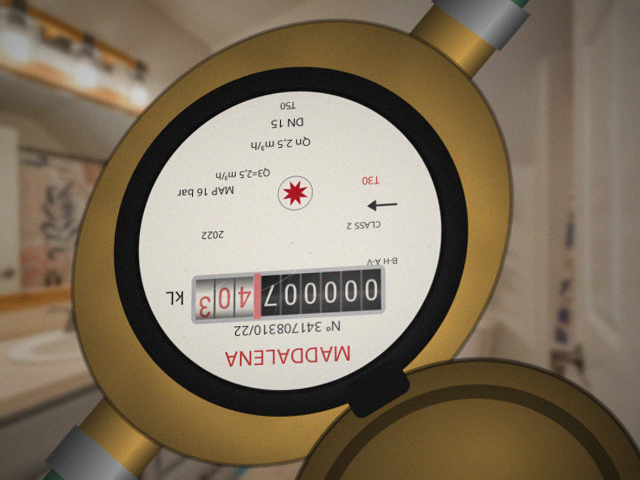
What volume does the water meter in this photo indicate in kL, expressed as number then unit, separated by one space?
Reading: 7.403 kL
